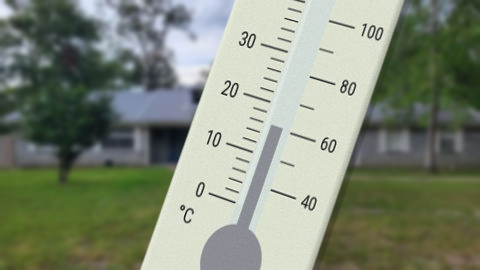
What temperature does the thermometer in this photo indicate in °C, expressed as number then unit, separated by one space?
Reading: 16 °C
